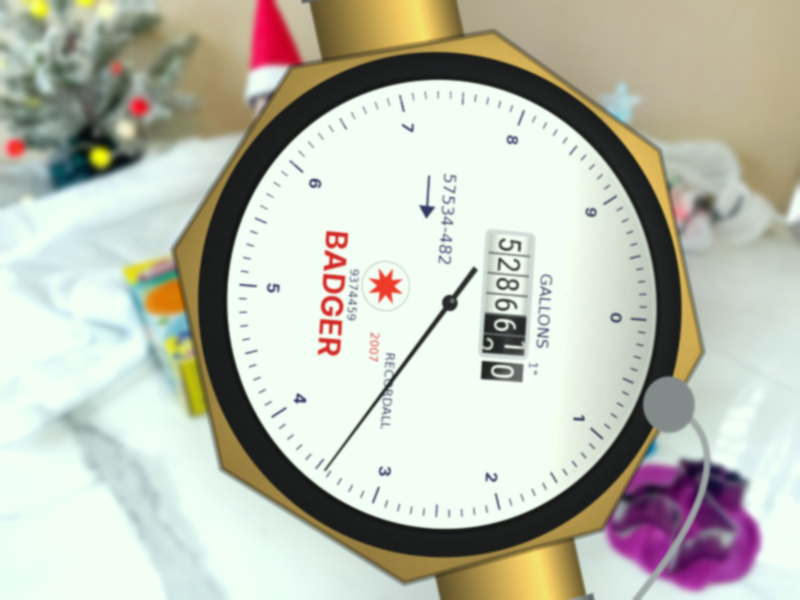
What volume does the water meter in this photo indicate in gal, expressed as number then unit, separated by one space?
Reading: 5286613.4 gal
